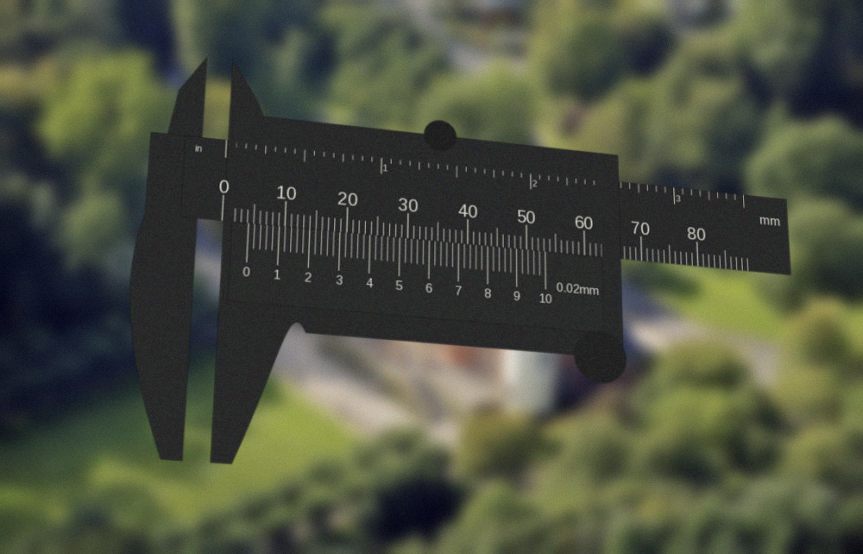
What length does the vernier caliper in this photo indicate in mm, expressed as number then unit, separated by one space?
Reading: 4.2 mm
